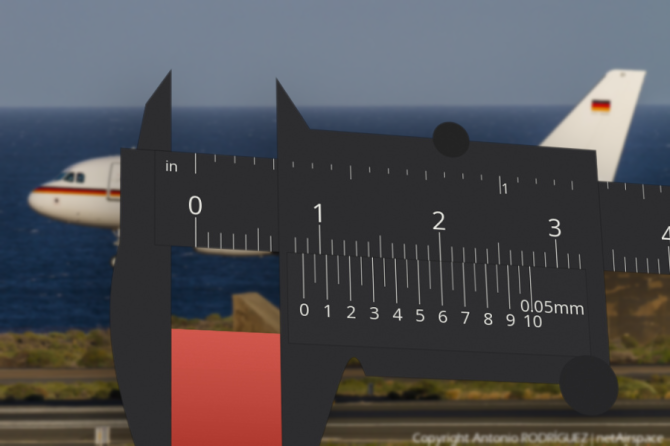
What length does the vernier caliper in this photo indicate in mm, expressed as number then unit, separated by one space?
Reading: 8.6 mm
